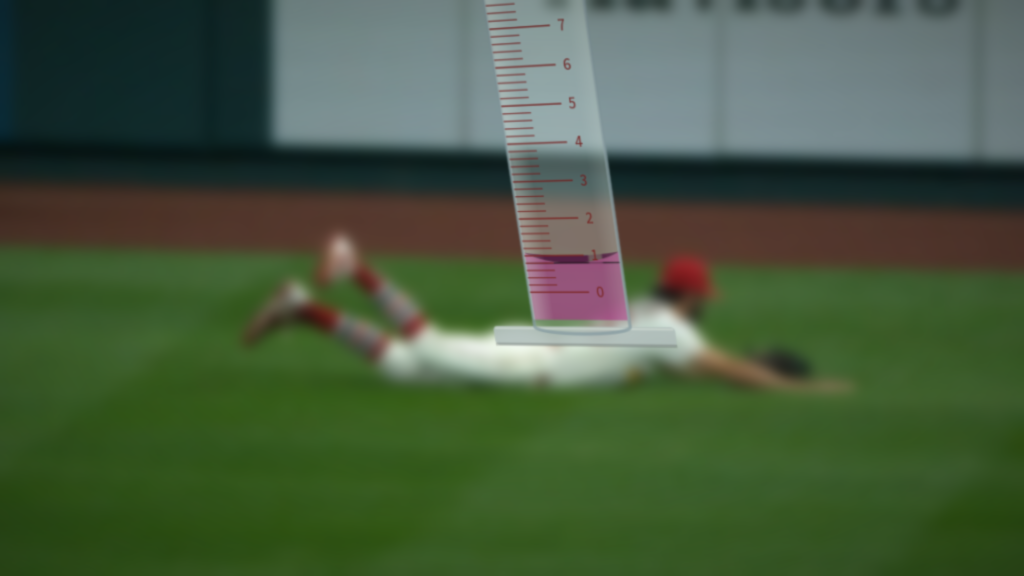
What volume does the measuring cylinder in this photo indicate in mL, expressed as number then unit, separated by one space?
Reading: 0.8 mL
